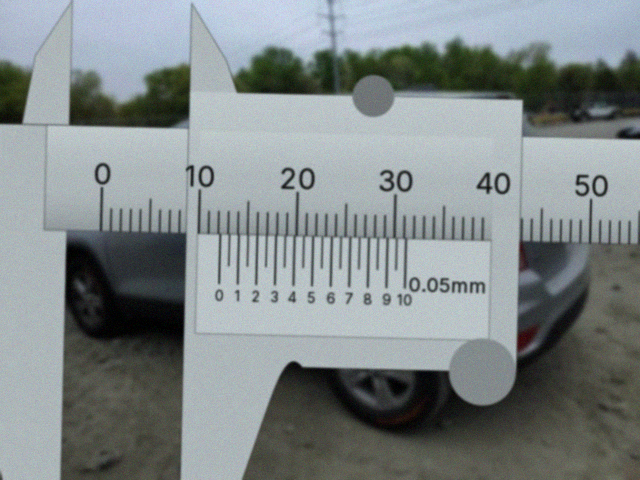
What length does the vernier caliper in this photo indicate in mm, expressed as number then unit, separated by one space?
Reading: 12.2 mm
